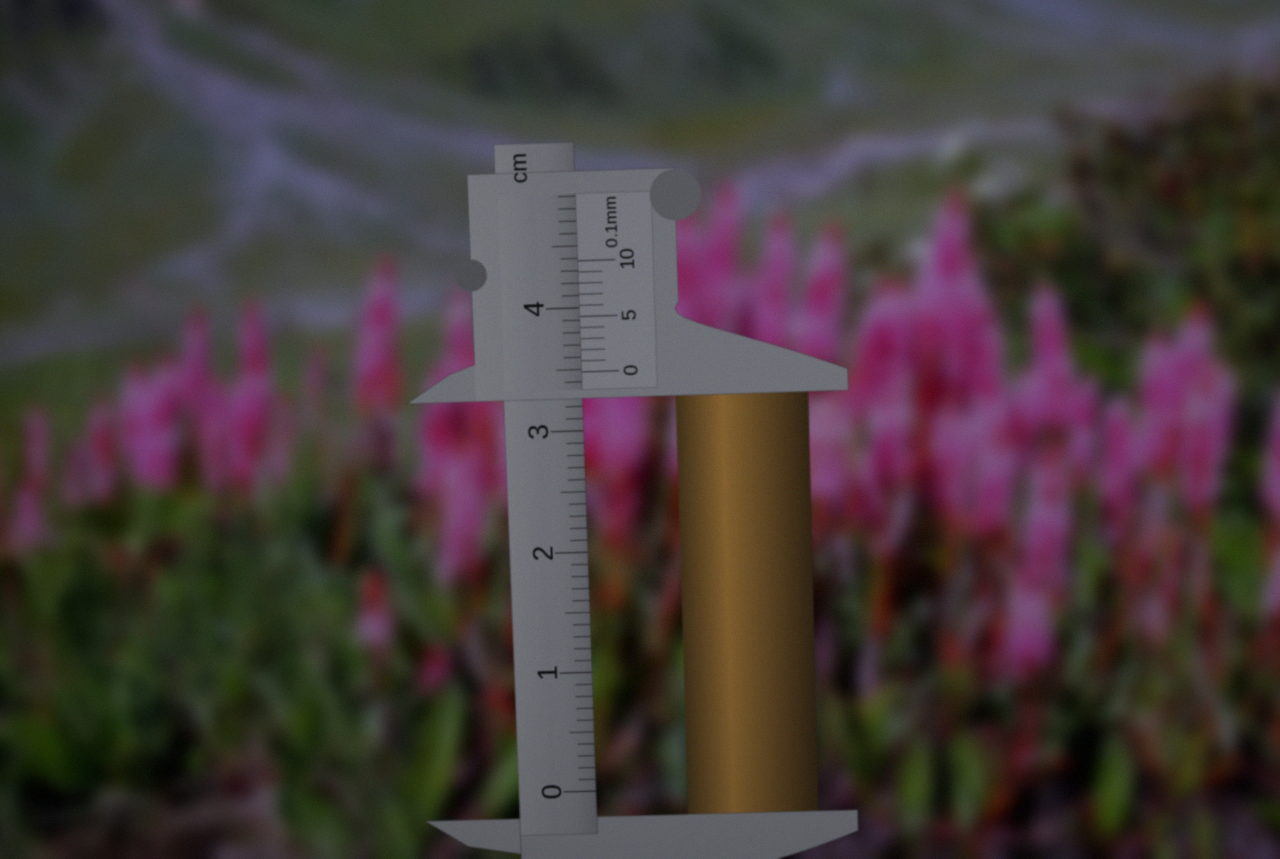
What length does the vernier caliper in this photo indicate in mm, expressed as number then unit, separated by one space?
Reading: 34.8 mm
